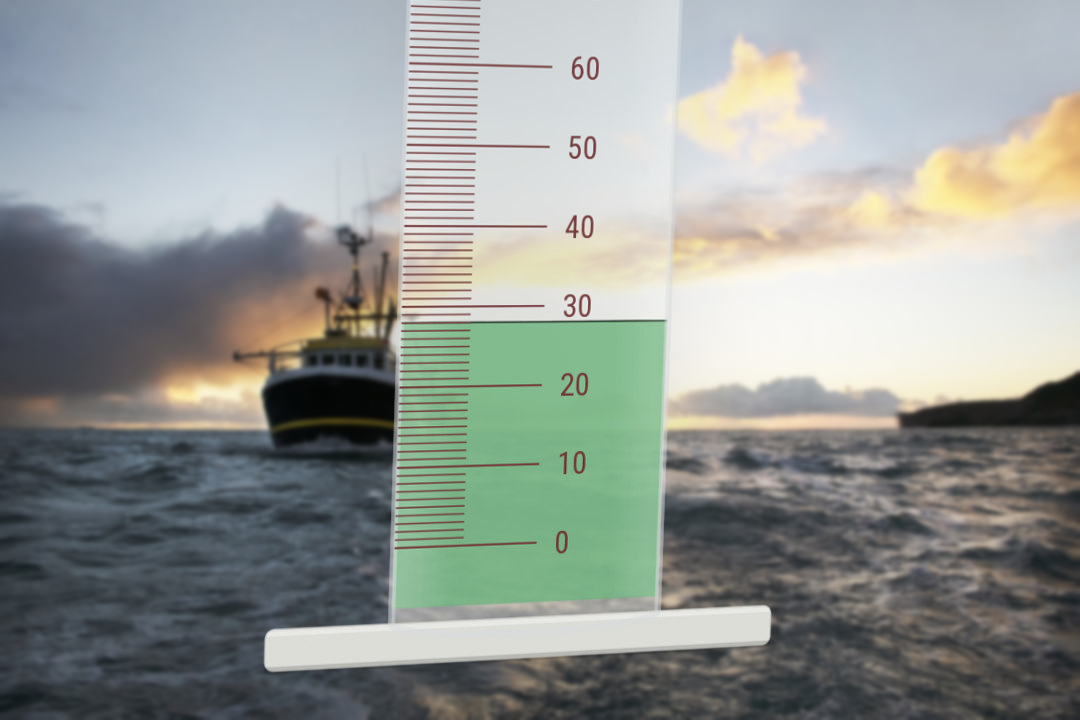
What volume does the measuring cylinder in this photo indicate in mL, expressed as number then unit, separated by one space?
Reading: 28 mL
